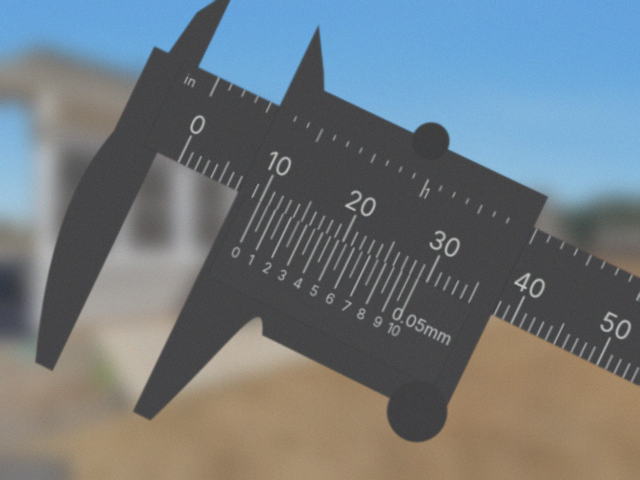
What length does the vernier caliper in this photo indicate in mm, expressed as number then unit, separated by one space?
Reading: 10.0 mm
